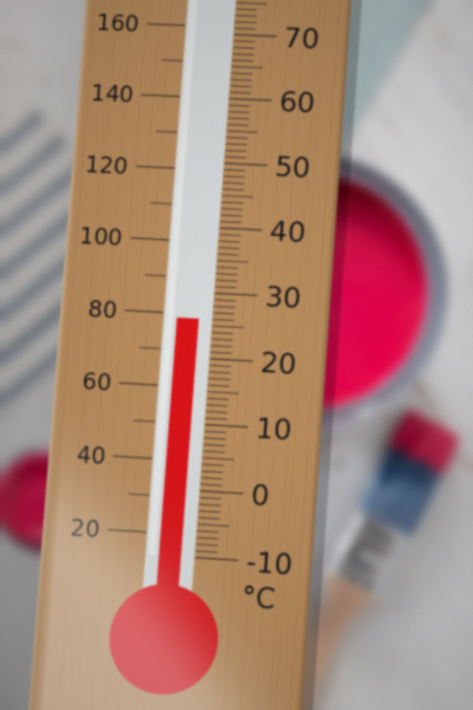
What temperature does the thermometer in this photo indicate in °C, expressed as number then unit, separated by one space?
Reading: 26 °C
